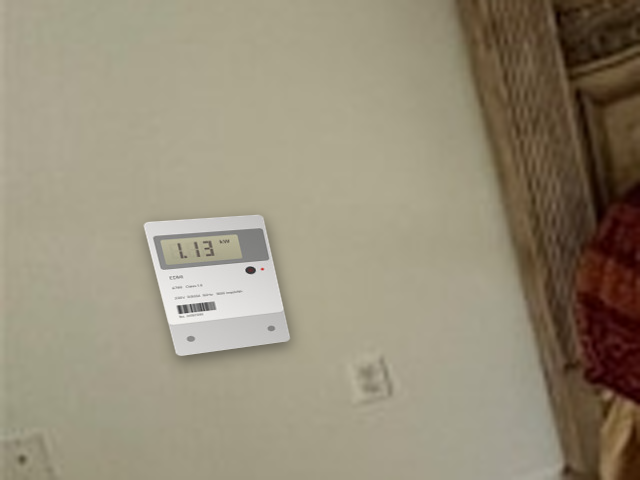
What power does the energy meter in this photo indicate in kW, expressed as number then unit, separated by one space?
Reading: 1.13 kW
